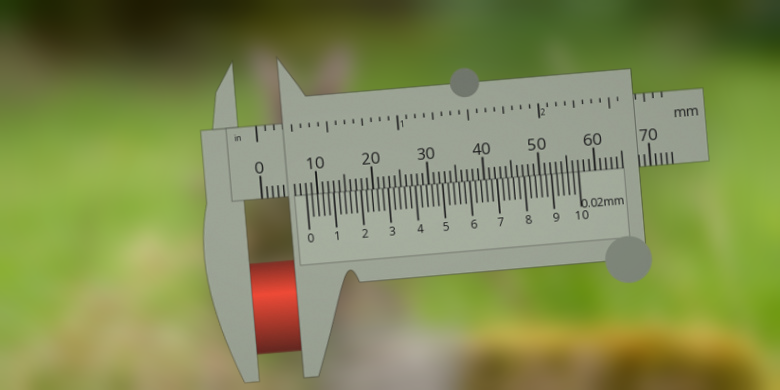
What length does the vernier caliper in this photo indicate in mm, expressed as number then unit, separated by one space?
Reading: 8.0 mm
